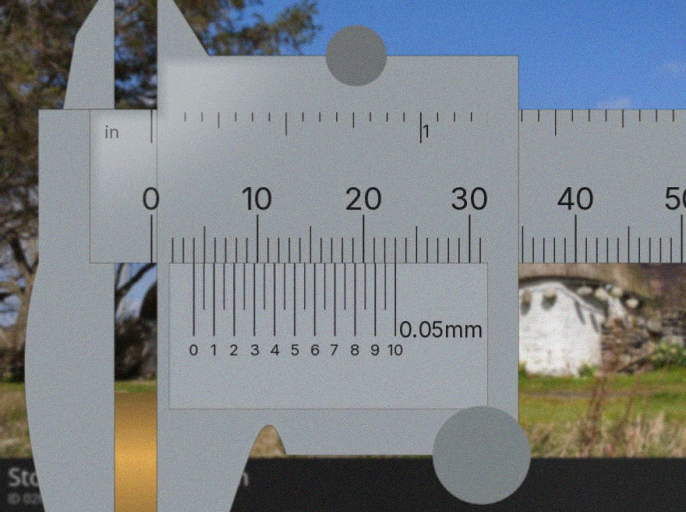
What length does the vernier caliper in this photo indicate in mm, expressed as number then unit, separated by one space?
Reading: 4.0 mm
